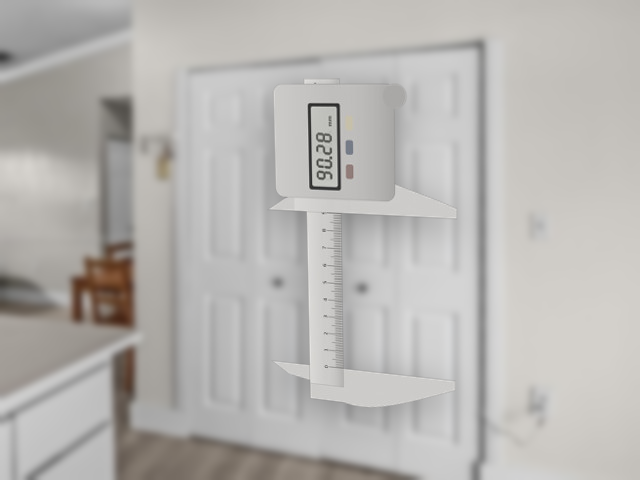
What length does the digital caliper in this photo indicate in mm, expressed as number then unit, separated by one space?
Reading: 90.28 mm
